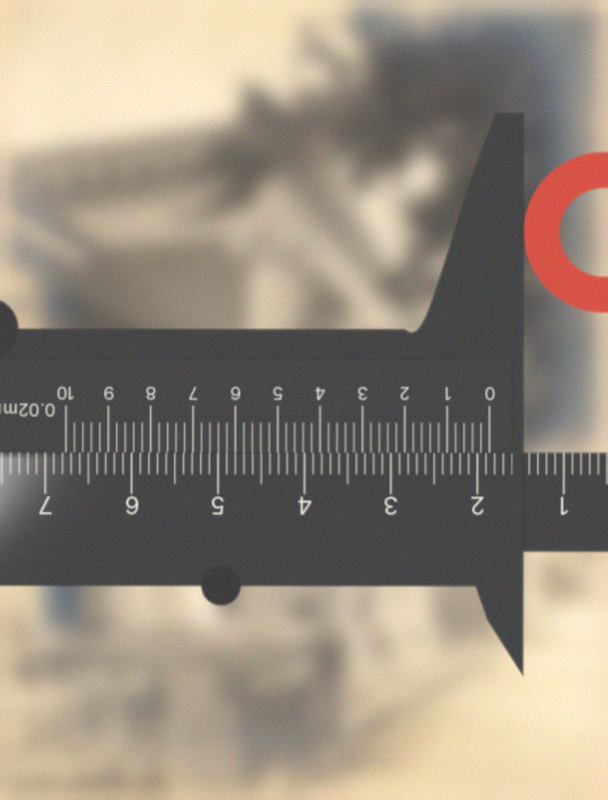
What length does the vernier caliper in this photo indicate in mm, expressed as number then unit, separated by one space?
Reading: 18.6 mm
